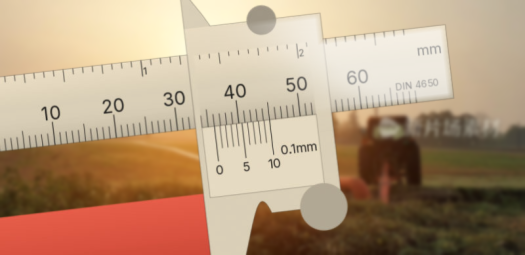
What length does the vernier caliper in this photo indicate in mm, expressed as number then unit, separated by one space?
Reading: 36.0 mm
